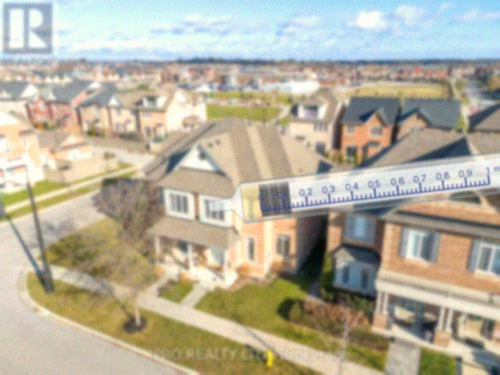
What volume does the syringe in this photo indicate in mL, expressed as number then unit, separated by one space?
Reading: 0 mL
